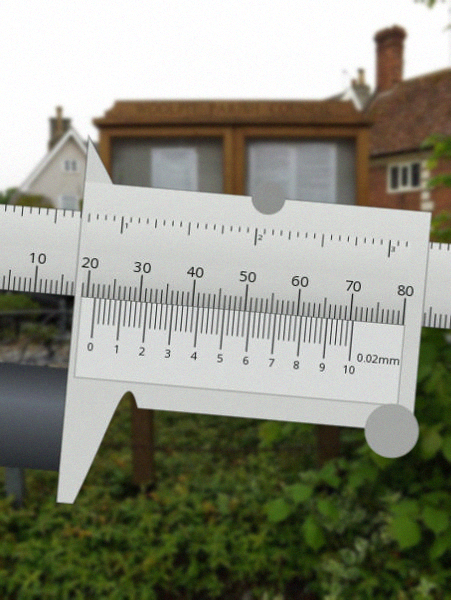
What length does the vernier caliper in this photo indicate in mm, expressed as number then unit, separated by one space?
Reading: 21.5 mm
